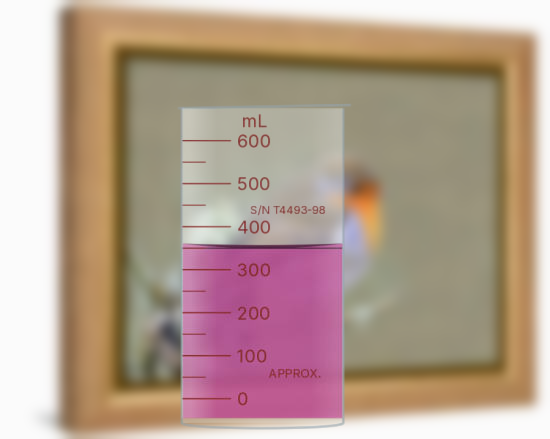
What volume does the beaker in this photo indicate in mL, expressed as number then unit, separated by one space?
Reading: 350 mL
